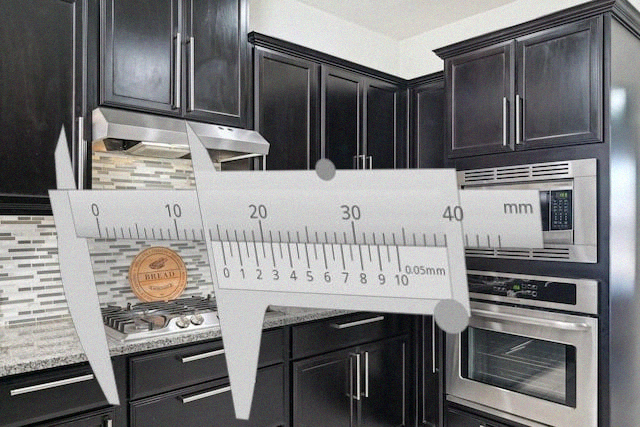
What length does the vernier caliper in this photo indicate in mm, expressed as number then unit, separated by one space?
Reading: 15.2 mm
